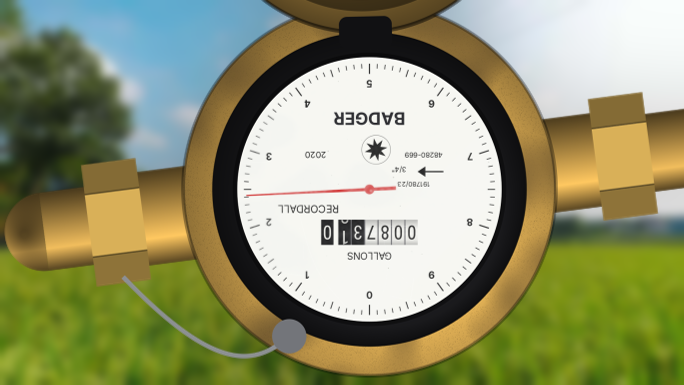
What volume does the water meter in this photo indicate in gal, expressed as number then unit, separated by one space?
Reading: 87312.4 gal
